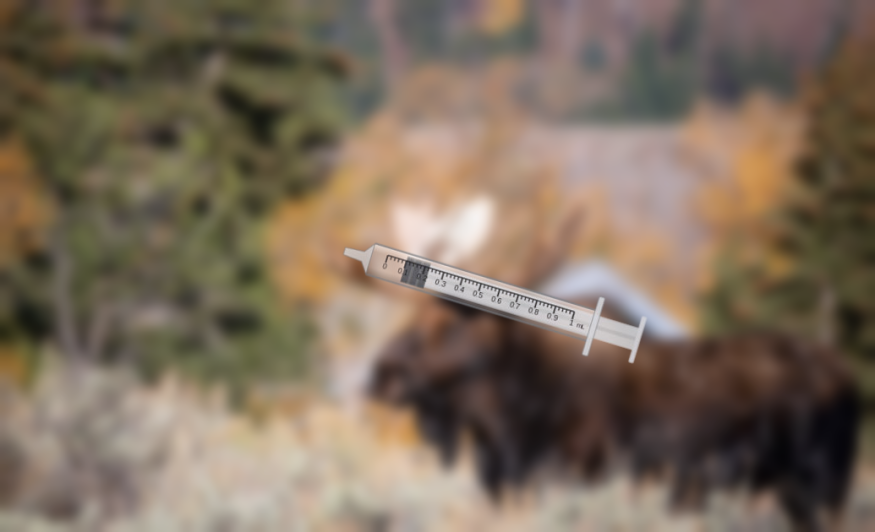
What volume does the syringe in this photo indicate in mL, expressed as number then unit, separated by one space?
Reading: 0.1 mL
